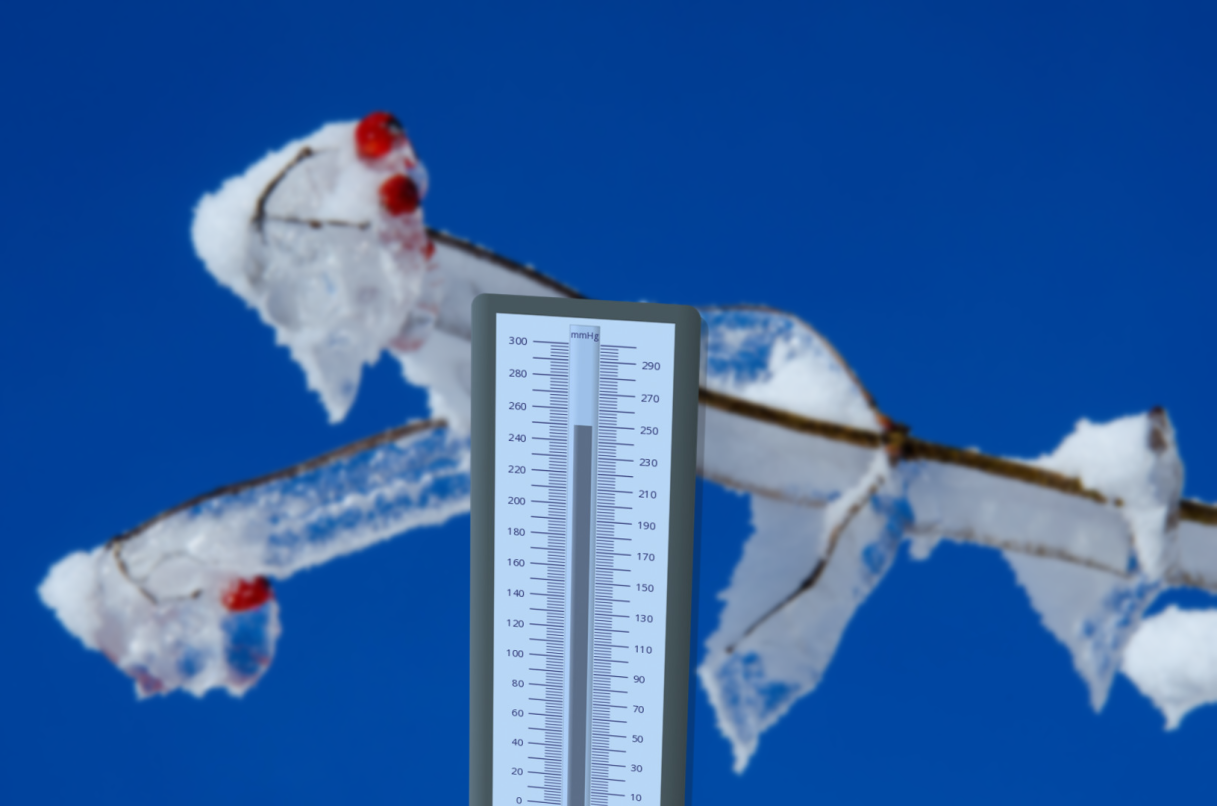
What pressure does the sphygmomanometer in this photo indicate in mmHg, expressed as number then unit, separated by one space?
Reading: 250 mmHg
